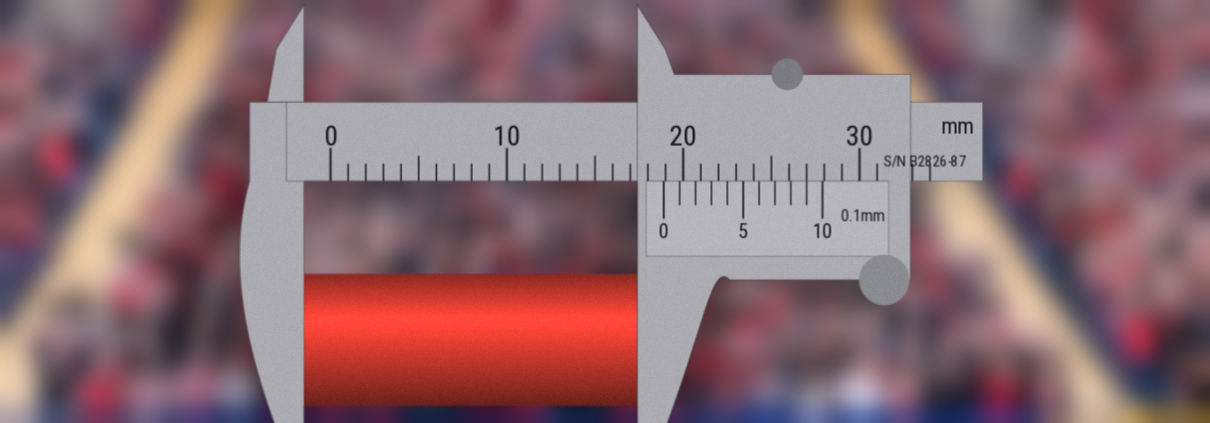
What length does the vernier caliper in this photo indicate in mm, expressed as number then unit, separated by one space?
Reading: 18.9 mm
